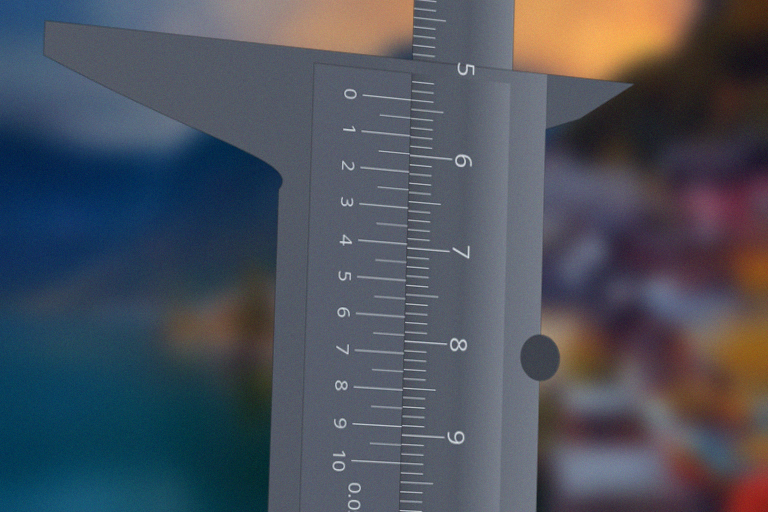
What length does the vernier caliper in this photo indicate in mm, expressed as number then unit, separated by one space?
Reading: 54.0 mm
